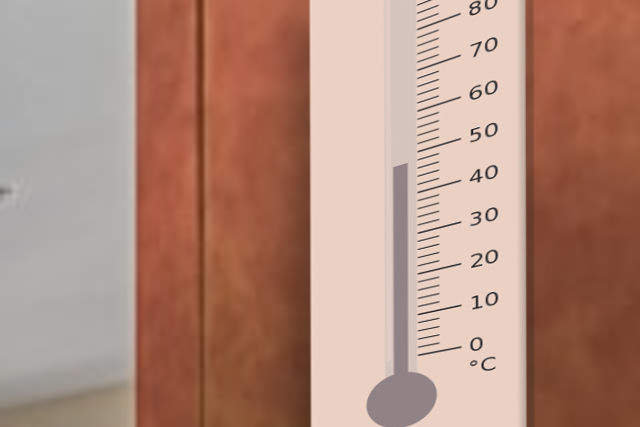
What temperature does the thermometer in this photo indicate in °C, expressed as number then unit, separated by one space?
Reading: 48 °C
